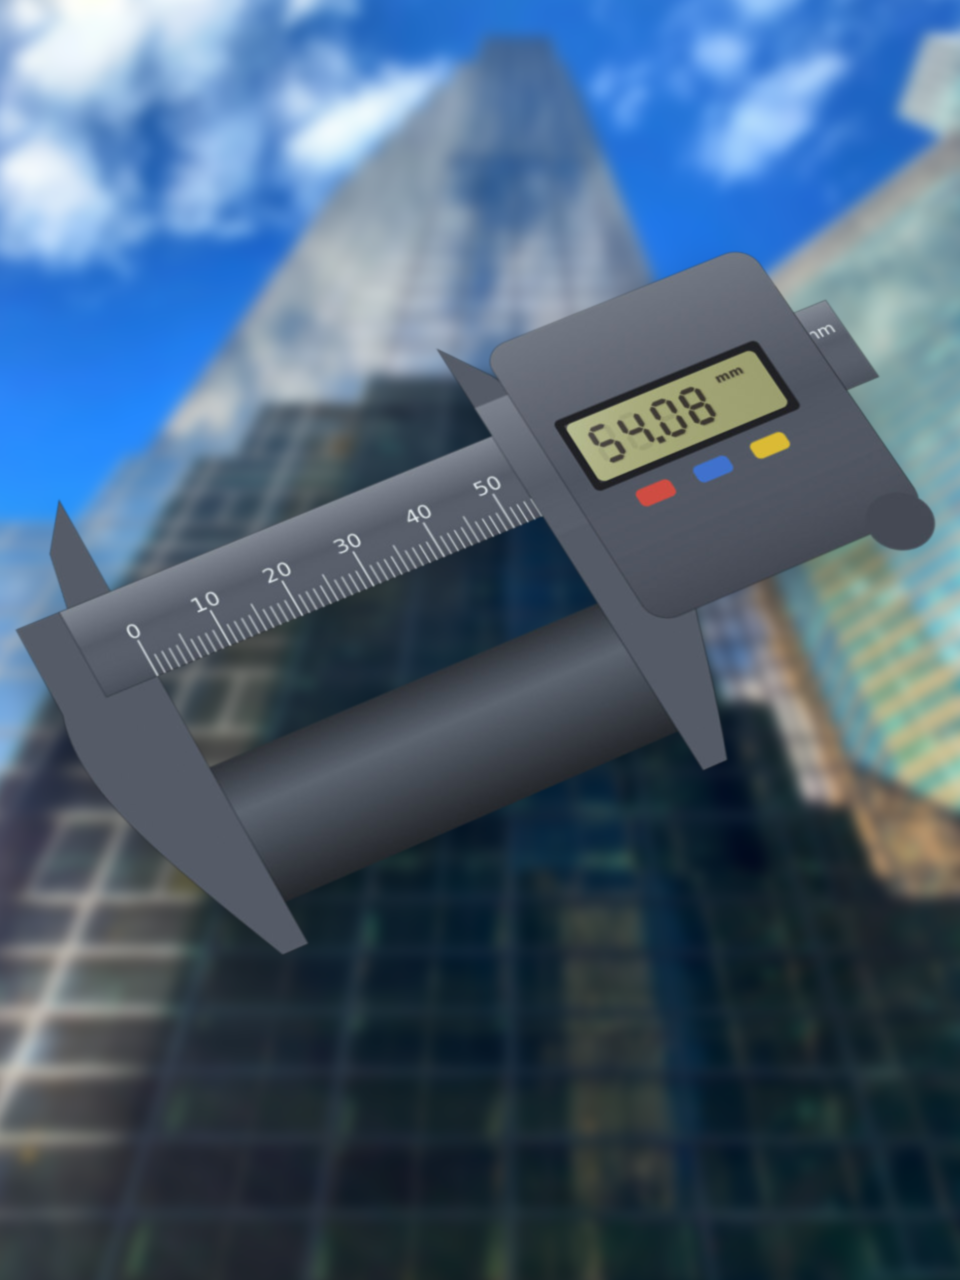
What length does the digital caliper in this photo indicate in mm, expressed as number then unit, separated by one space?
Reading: 54.08 mm
